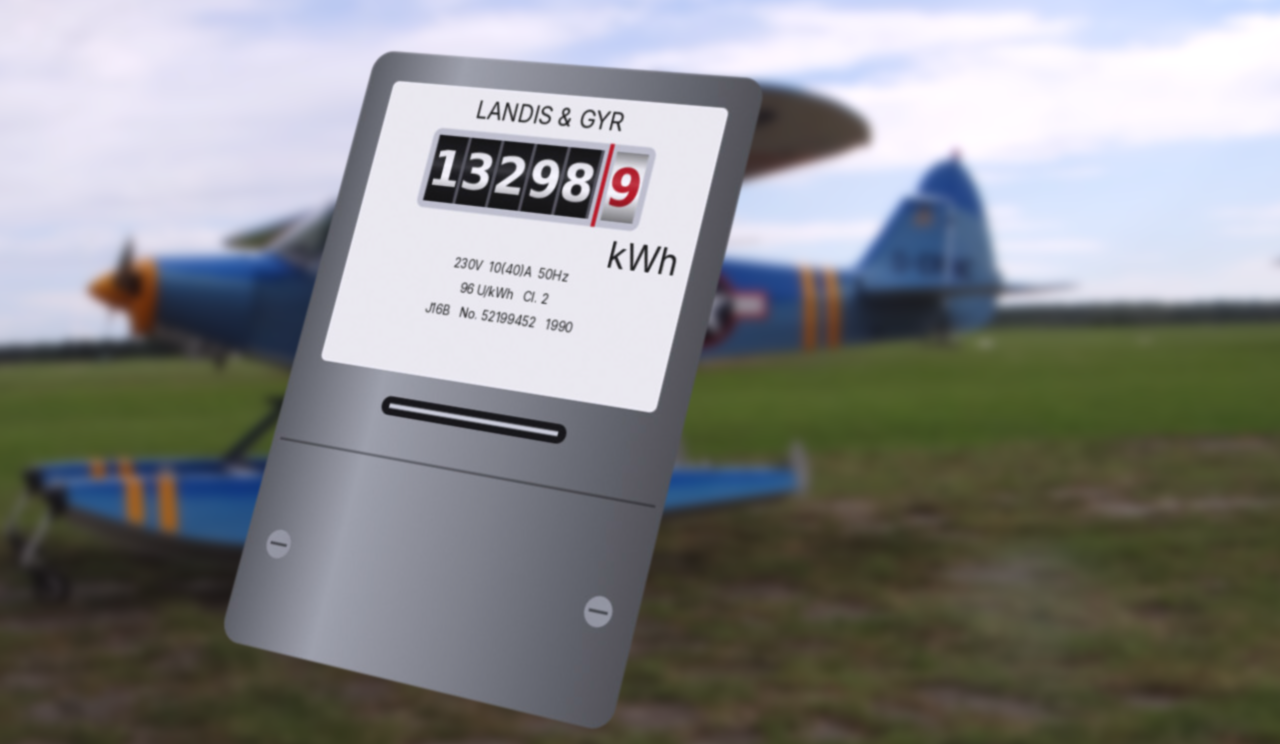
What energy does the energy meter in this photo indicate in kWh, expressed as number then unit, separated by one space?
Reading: 13298.9 kWh
